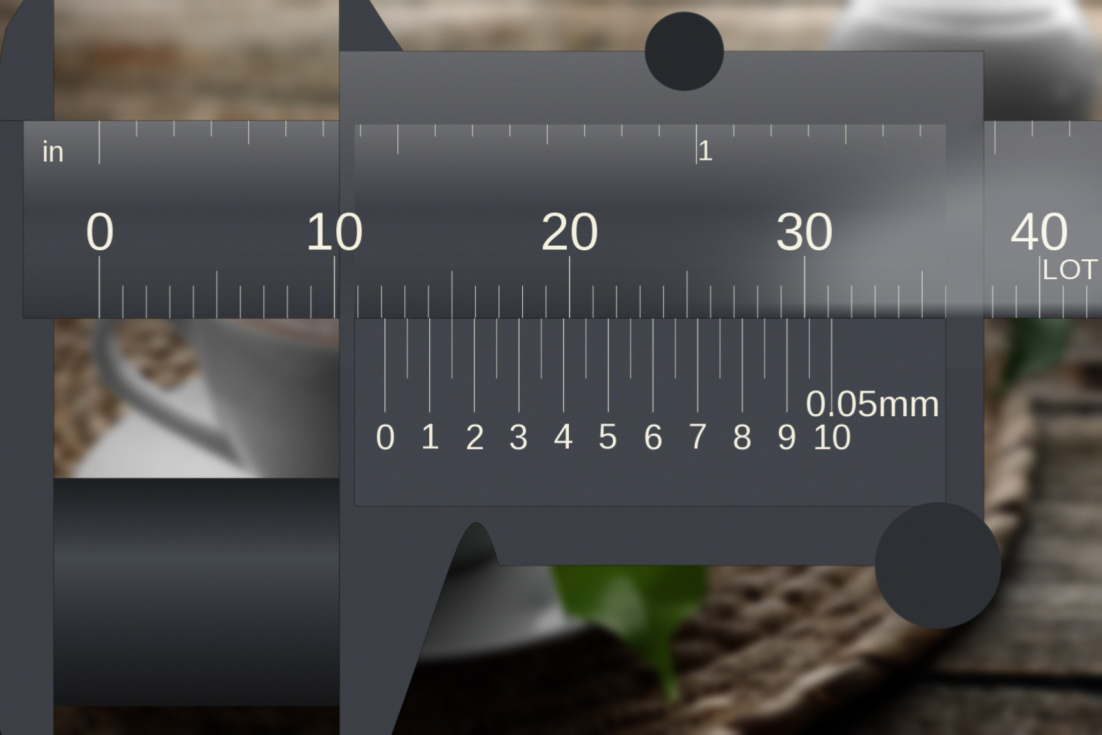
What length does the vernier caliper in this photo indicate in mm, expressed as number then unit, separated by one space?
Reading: 12.15 mm
